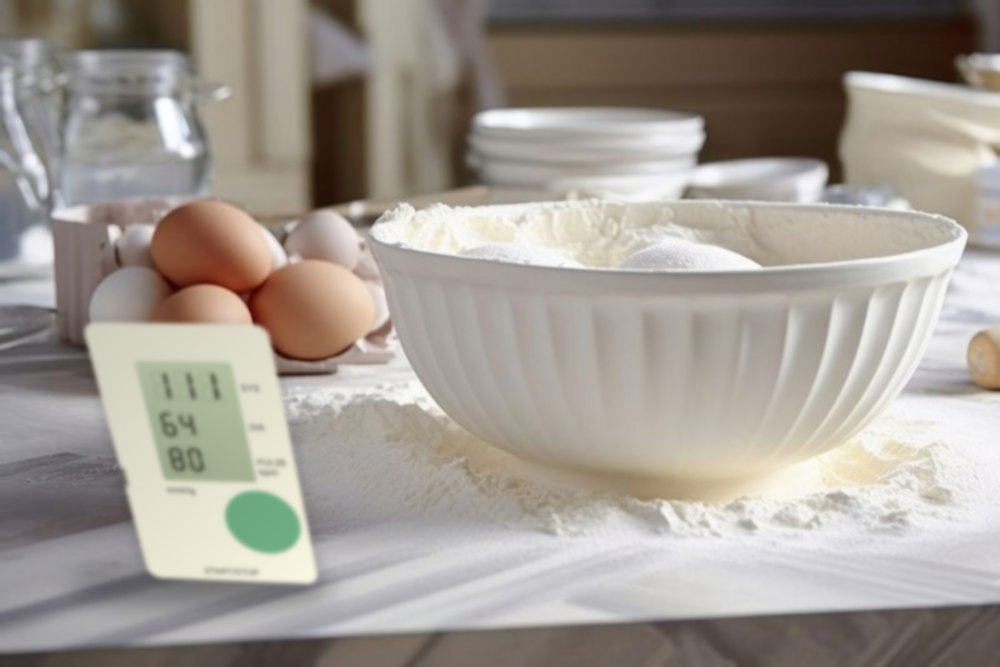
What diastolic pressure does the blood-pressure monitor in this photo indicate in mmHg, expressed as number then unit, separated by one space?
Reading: 64 mmHg
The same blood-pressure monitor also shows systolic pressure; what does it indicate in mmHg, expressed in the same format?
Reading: 111 mmHg
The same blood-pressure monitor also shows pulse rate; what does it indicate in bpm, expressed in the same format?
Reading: 80 bpm
